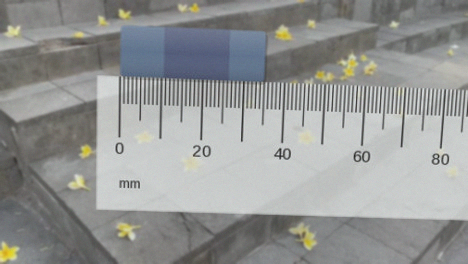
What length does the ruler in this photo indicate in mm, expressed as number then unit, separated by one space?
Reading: 35 mm
